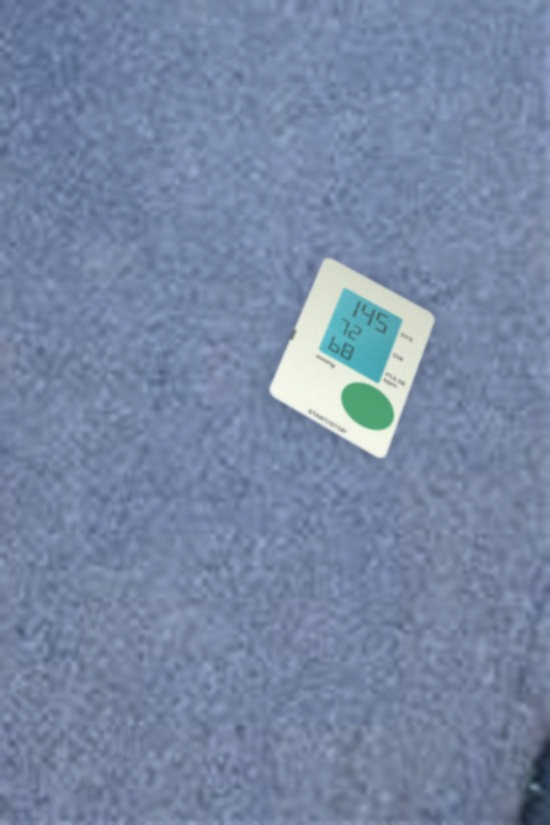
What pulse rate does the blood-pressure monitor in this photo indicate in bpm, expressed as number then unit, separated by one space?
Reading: 68 bpm
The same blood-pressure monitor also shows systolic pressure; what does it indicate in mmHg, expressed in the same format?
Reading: 145 mmHg
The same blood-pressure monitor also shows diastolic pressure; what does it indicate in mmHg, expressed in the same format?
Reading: 72 mmHg
